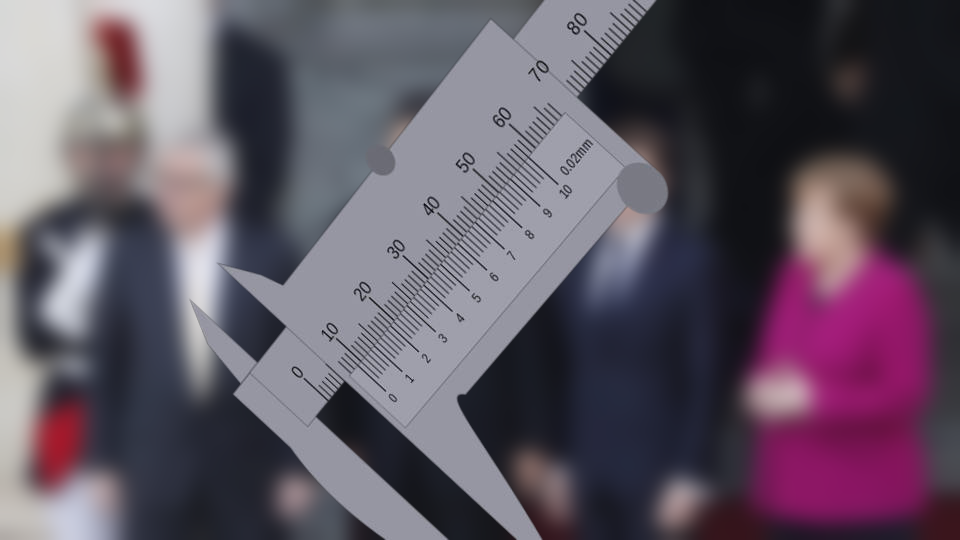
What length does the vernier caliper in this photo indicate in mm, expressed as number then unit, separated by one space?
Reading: 9.0 mm
